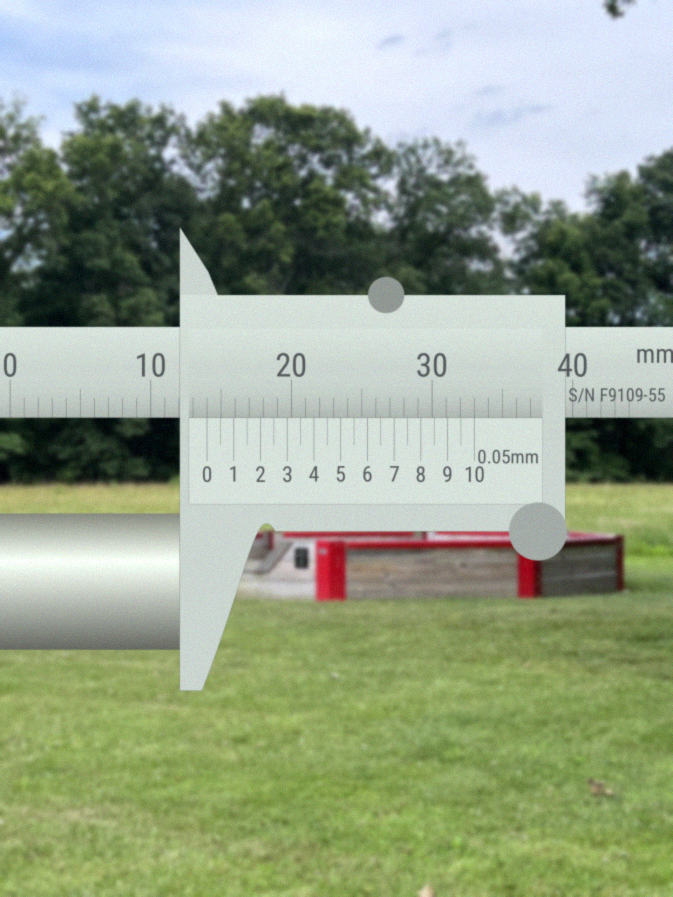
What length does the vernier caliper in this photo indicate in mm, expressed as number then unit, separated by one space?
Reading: 14.0 mm
